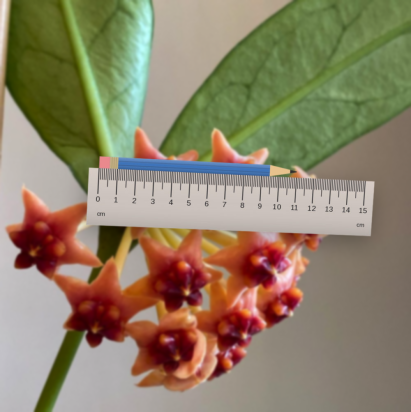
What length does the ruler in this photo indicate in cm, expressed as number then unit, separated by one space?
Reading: 11 cm
